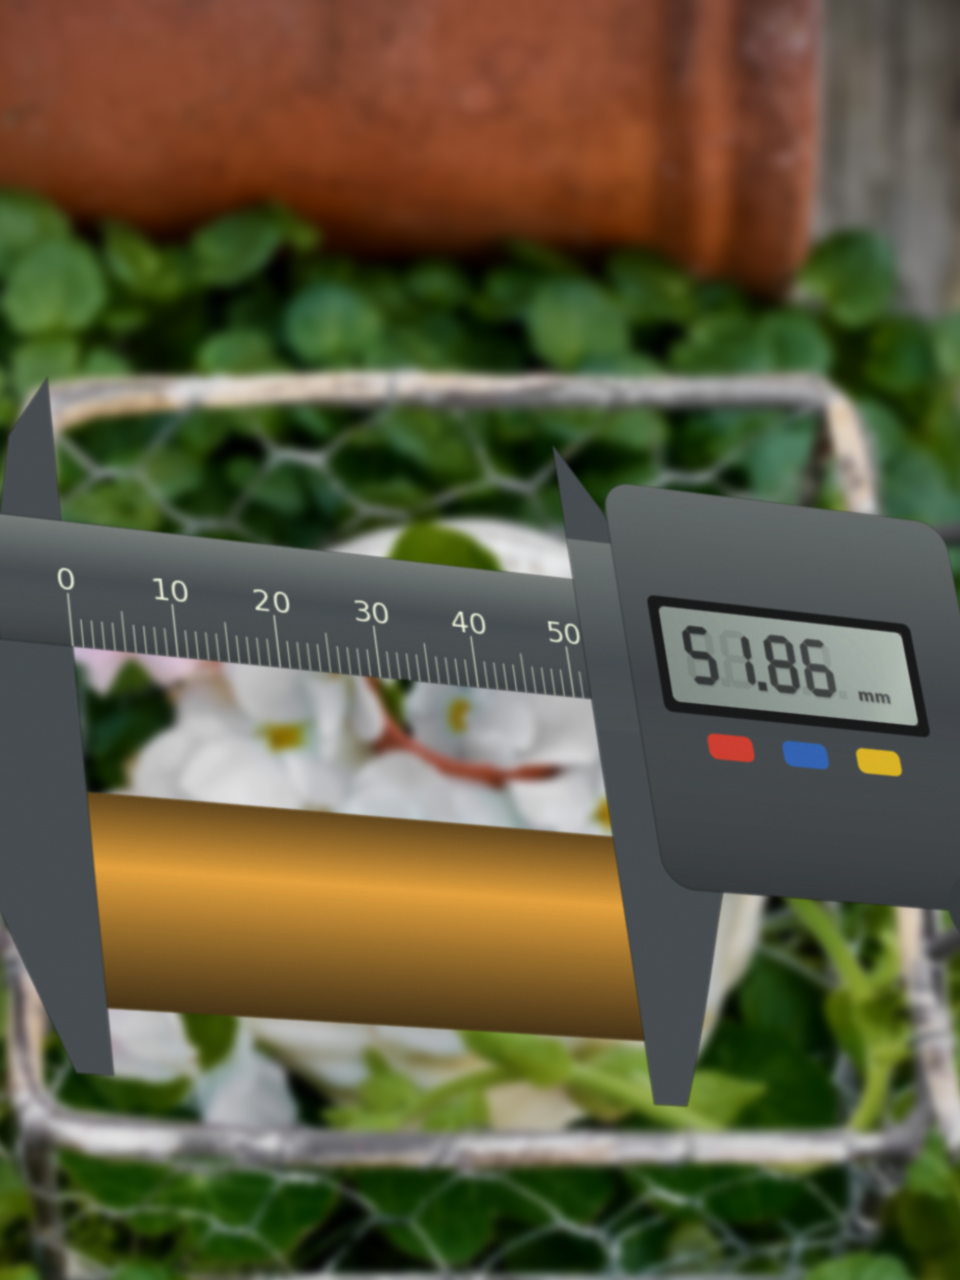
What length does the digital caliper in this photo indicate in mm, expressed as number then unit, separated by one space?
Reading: 51.86 mm
